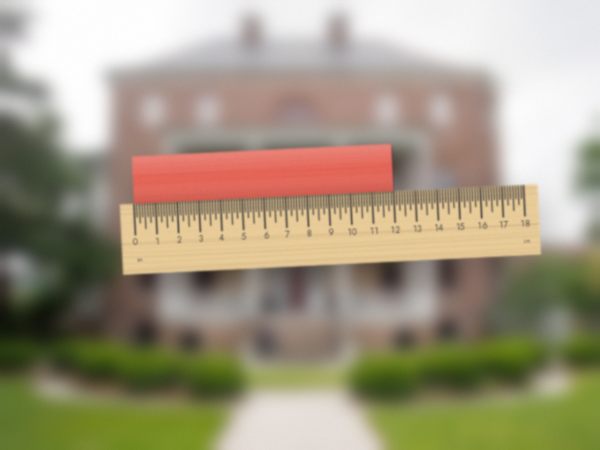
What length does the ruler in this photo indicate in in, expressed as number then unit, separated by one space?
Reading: 12 in
